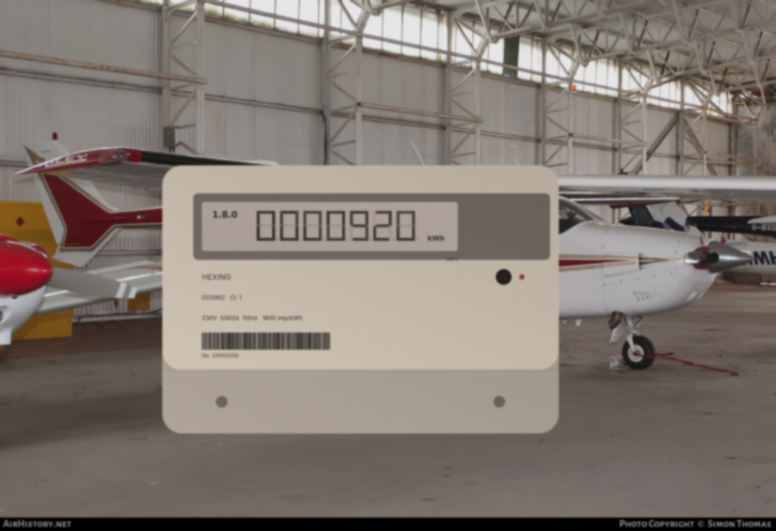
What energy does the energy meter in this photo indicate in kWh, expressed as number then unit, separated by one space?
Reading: 920 kWh
